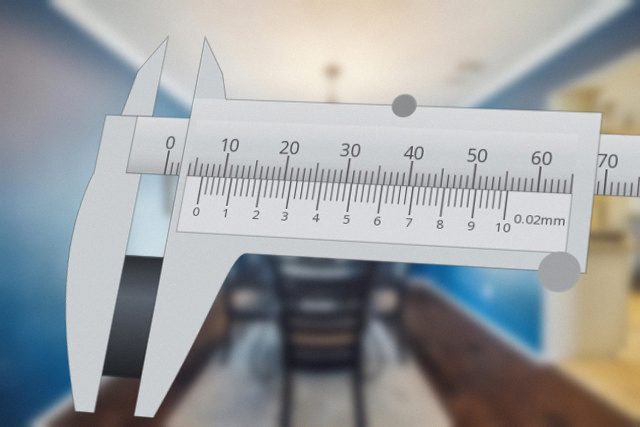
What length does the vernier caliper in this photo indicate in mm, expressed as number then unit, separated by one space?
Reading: 6.4 mm
